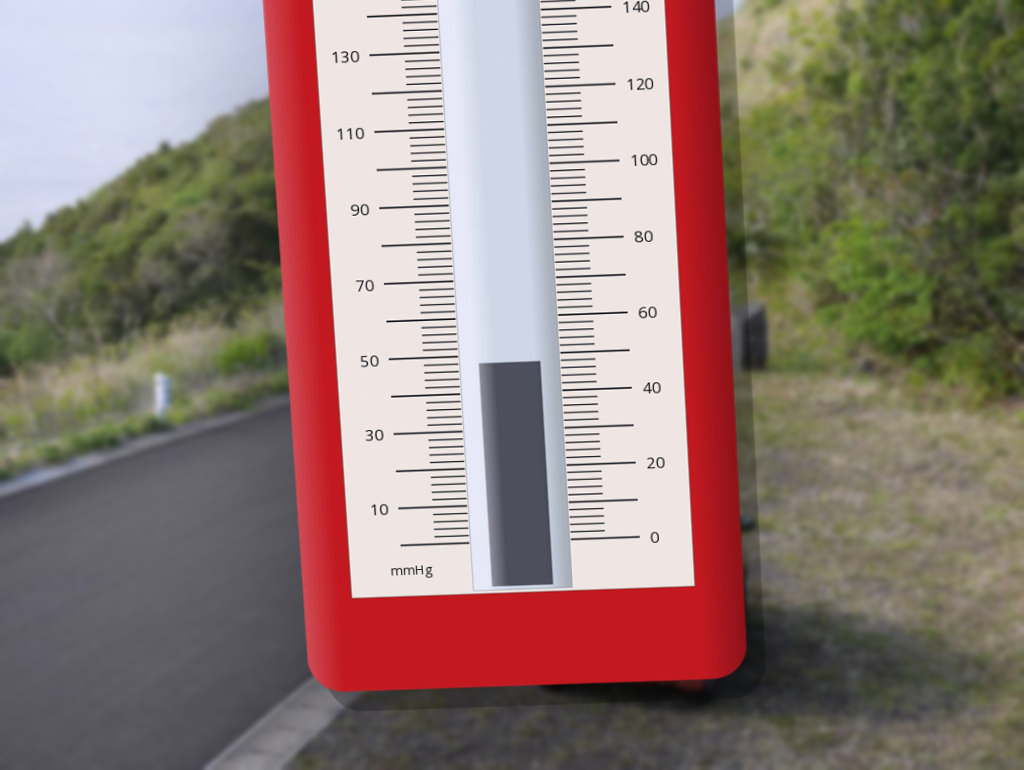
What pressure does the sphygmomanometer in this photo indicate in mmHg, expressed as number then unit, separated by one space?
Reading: 48 mmHg
